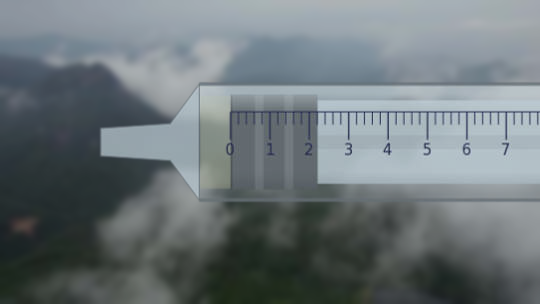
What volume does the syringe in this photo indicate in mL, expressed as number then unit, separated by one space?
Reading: 0 mL
